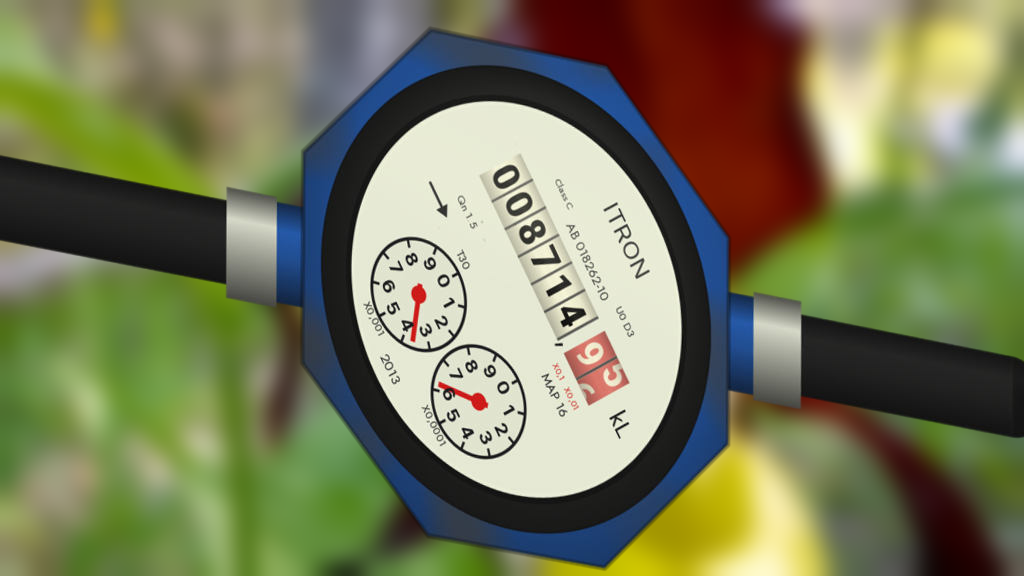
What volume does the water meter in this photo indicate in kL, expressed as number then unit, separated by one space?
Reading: 8714.9536 kL
